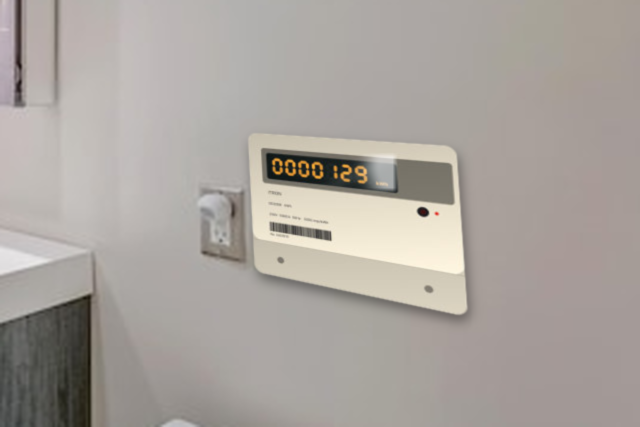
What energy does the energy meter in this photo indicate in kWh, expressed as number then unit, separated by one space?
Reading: 129 kWh
